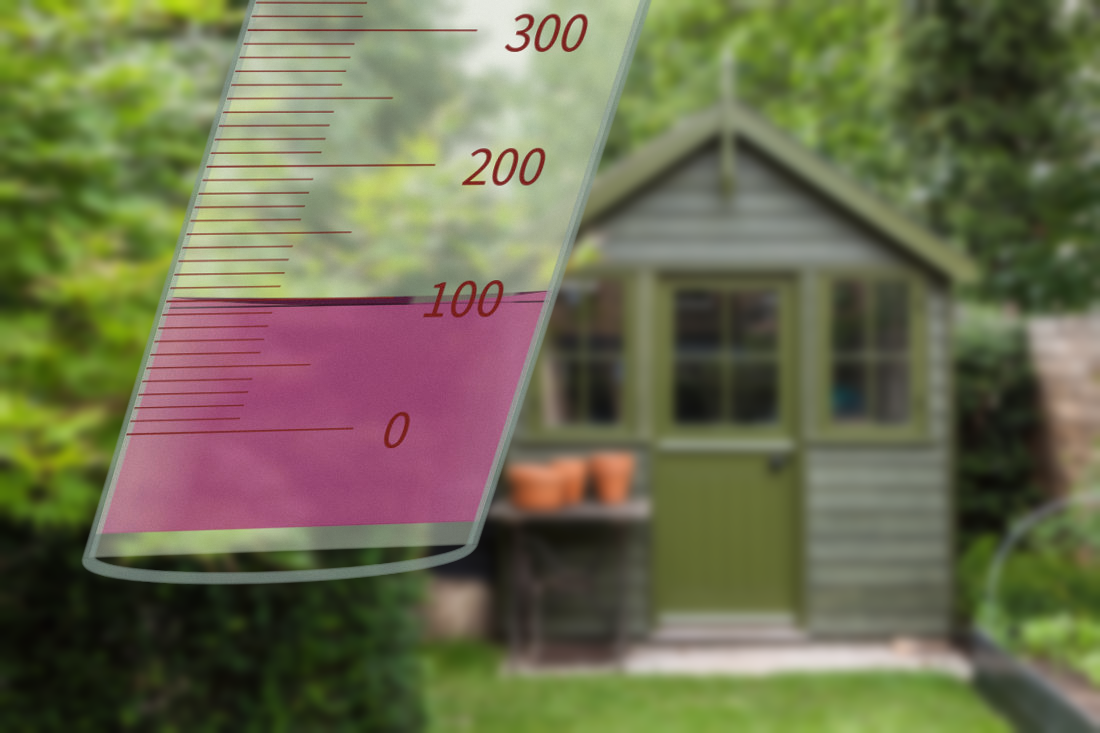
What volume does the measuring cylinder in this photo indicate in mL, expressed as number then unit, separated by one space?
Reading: 95 mL
